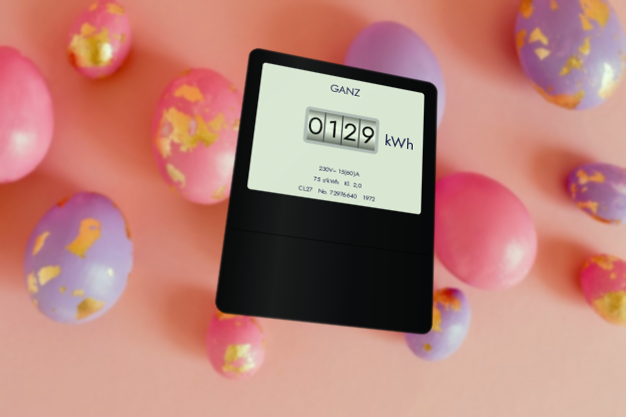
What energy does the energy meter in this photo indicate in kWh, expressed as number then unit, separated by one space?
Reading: 129 kWh
